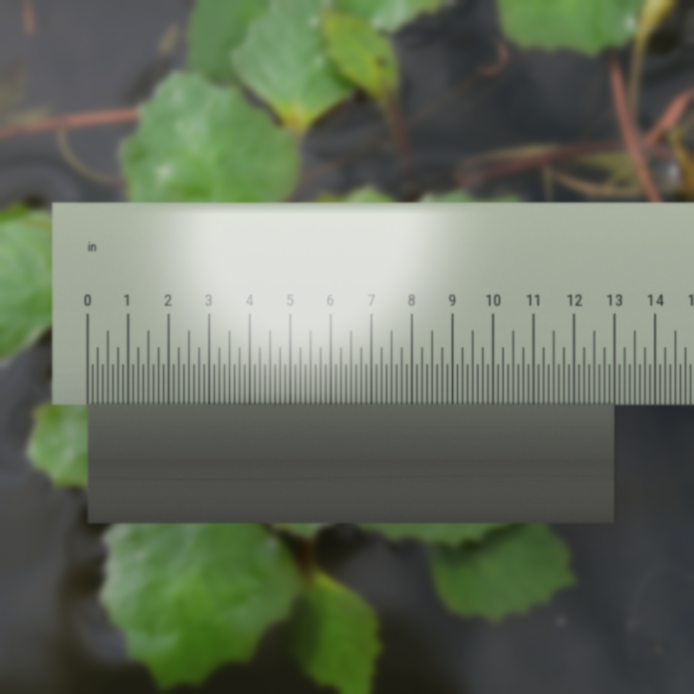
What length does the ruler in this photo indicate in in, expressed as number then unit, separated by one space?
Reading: 13 in
